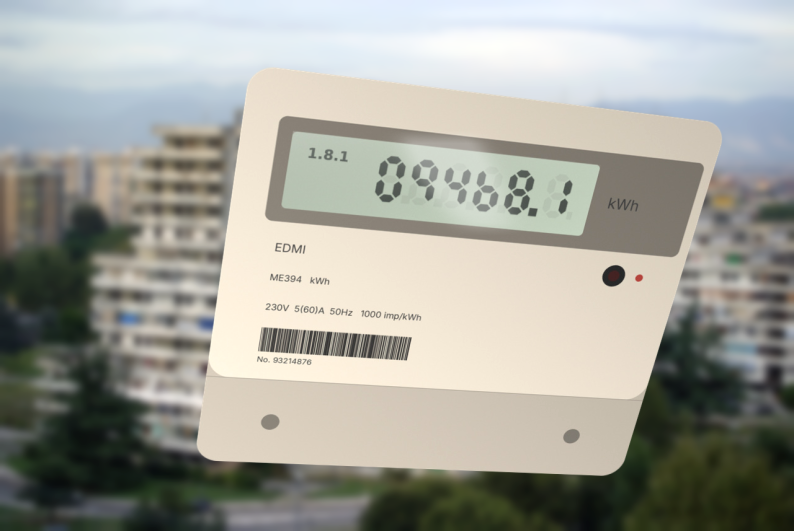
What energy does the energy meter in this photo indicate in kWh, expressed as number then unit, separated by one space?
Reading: 9468.1 kWh
